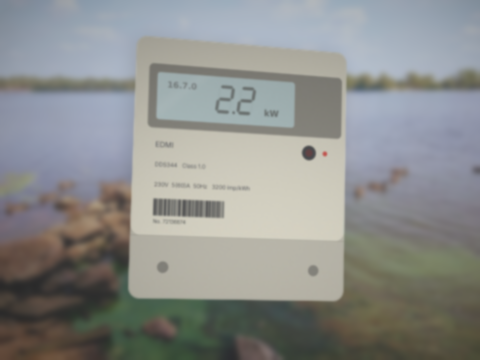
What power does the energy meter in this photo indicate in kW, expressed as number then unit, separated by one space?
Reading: 2.2 kW
